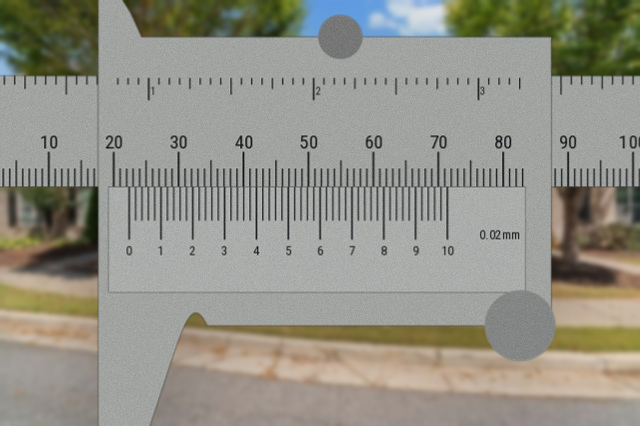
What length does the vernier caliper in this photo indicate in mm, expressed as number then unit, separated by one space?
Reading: 22.4 mm
